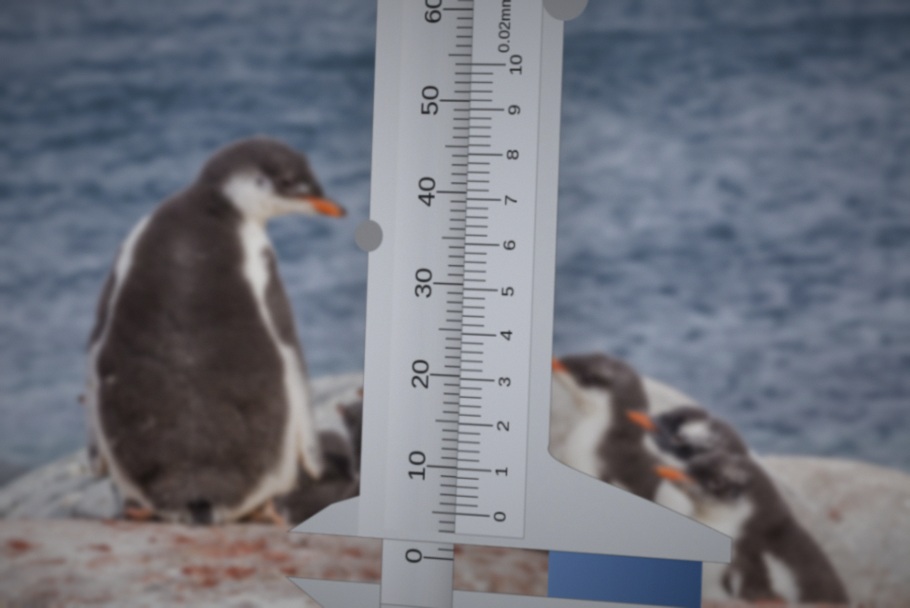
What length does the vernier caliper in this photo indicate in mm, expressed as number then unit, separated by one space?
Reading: 5.0 mm
